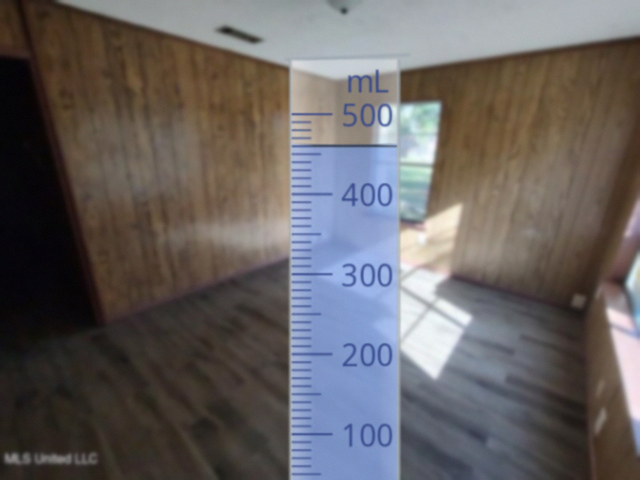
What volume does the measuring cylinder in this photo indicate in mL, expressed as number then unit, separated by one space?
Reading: 460 mL
